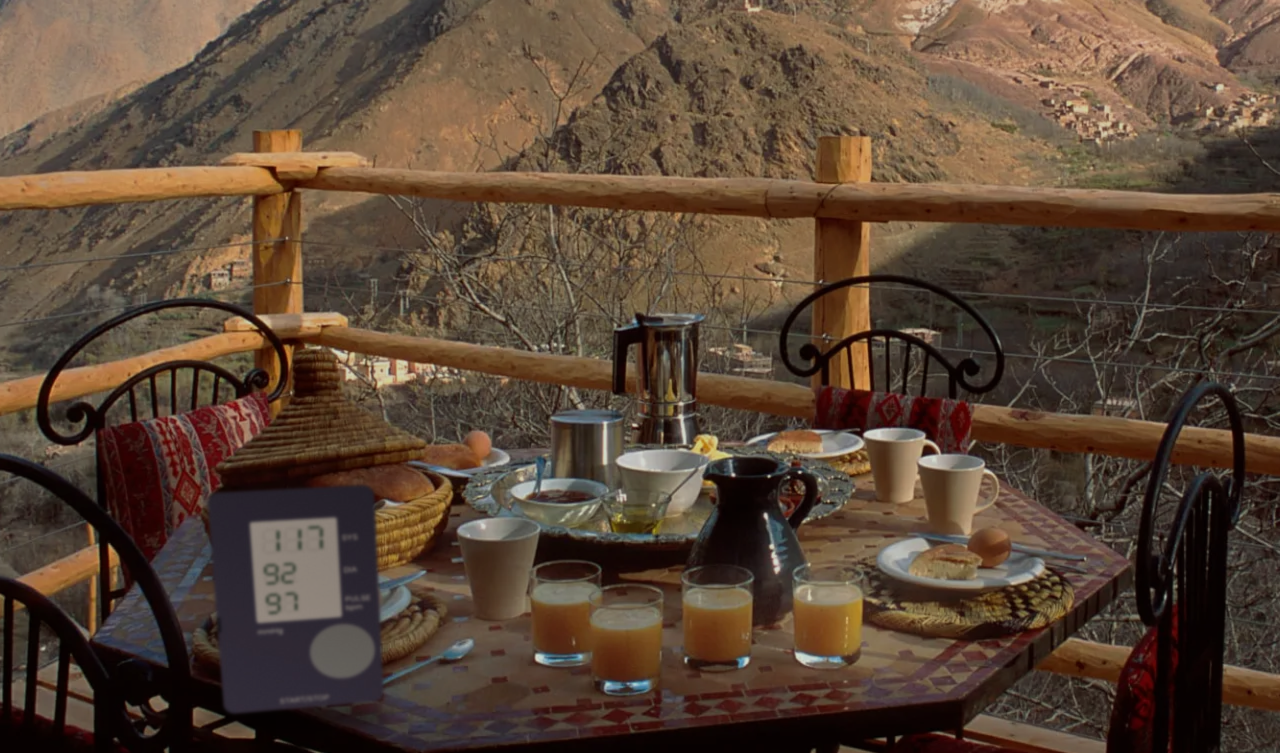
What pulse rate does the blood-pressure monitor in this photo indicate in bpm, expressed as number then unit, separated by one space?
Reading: 97 bpm
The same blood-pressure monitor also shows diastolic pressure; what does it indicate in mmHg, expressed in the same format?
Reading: 92 mmHg
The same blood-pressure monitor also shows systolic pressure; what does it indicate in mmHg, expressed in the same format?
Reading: 117 mmHg
